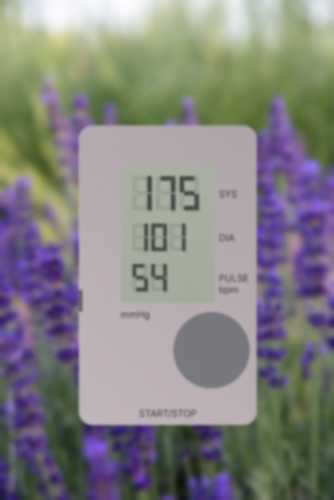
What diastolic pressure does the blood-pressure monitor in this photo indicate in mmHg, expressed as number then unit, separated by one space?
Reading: 101 mmHg
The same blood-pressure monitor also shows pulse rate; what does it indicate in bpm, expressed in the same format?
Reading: 54 bpm
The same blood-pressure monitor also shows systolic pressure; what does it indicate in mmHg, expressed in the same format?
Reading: 175 mmHg
